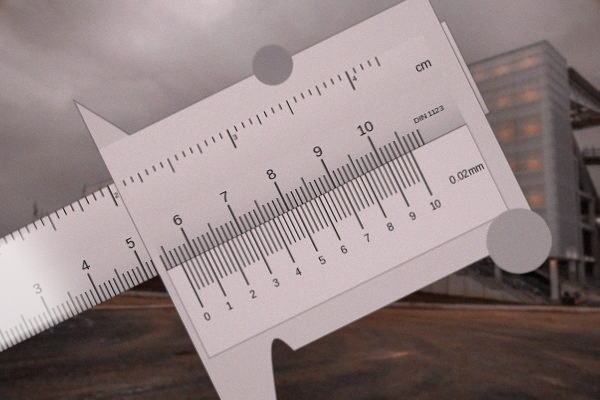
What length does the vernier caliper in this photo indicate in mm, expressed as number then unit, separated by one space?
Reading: 57.0 mm
